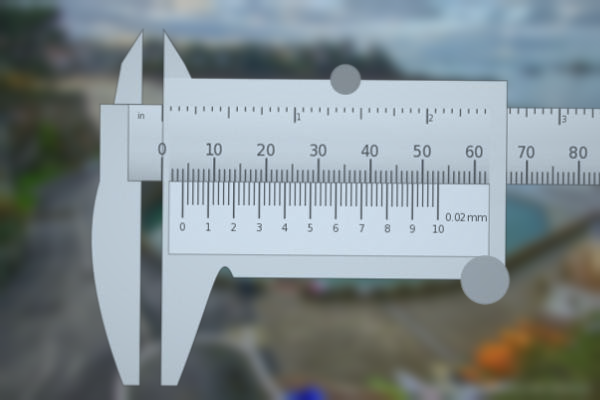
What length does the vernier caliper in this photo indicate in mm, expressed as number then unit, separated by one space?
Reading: 4.0 mm
